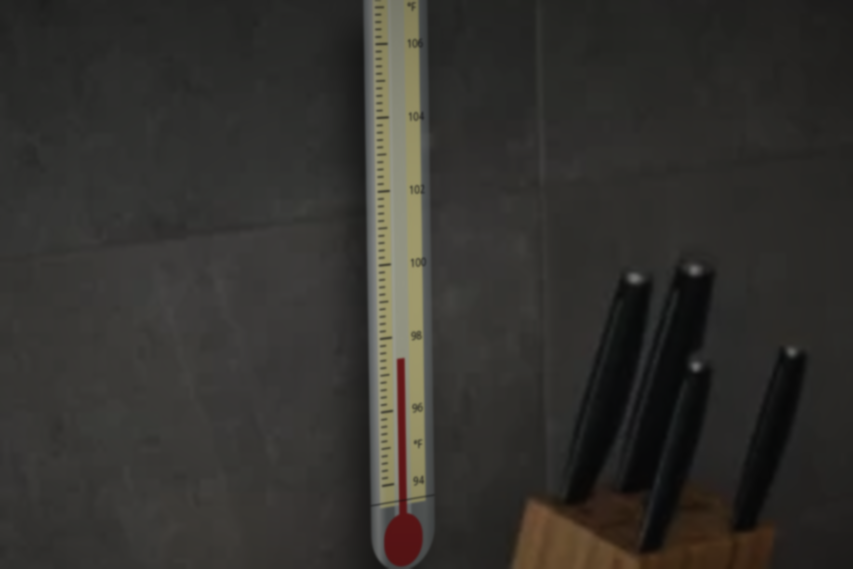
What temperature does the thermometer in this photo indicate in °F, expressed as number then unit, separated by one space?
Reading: 97.4 °F
